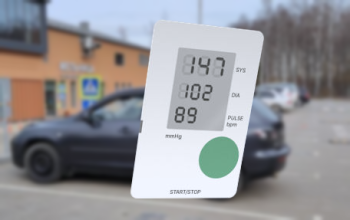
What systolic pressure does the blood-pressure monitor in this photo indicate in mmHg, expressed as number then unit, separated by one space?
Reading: 147 mmHg
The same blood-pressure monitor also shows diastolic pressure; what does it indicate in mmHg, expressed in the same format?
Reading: 102 mmHg
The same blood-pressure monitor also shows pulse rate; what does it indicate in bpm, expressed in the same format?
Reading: 89 bpm
